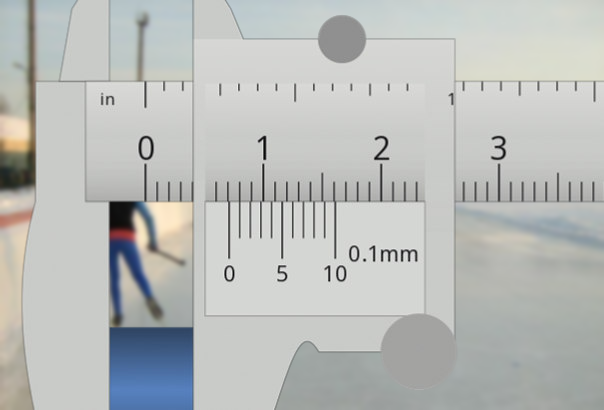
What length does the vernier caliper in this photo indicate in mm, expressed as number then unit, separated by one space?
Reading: 7.1 mm
